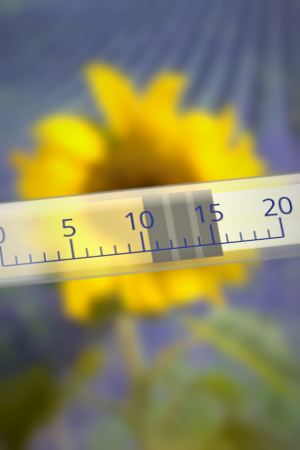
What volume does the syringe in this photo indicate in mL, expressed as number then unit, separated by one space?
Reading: 10.5 mL
